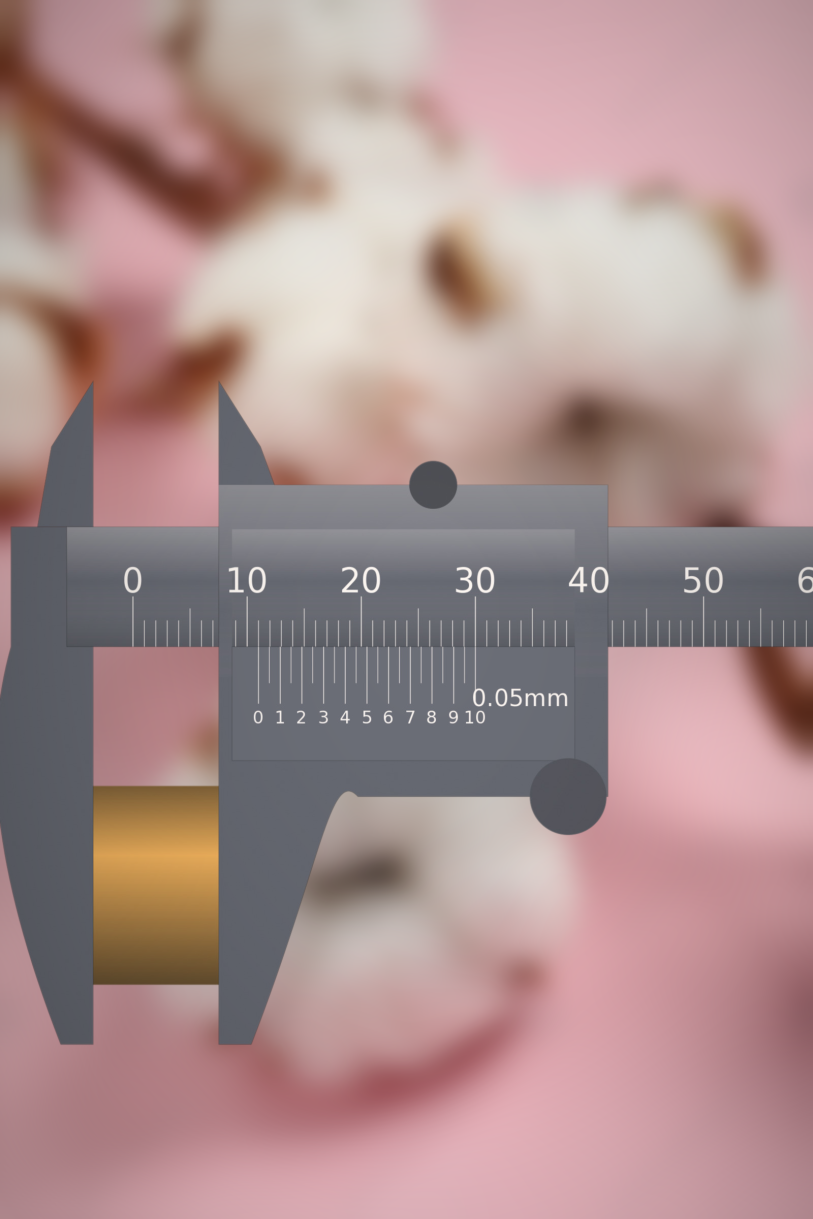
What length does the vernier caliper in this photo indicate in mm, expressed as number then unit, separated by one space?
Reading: 11.0 mm
